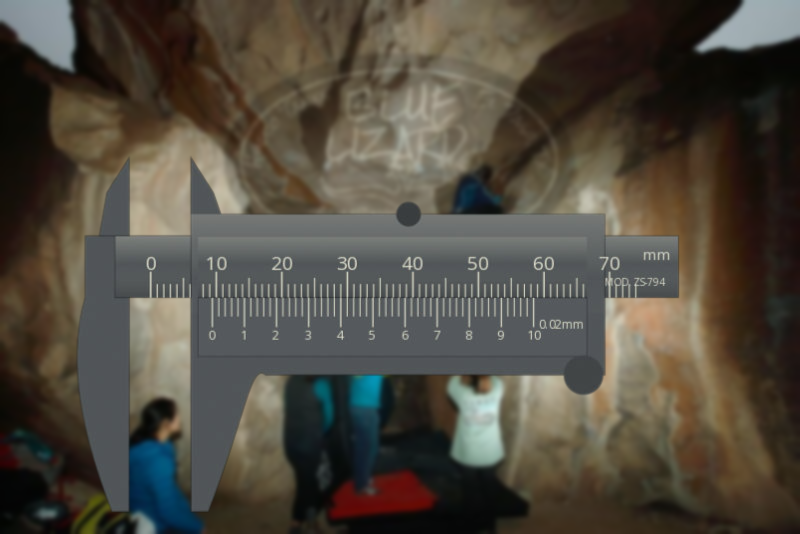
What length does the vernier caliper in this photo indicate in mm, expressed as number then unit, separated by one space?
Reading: 9.4 mm
